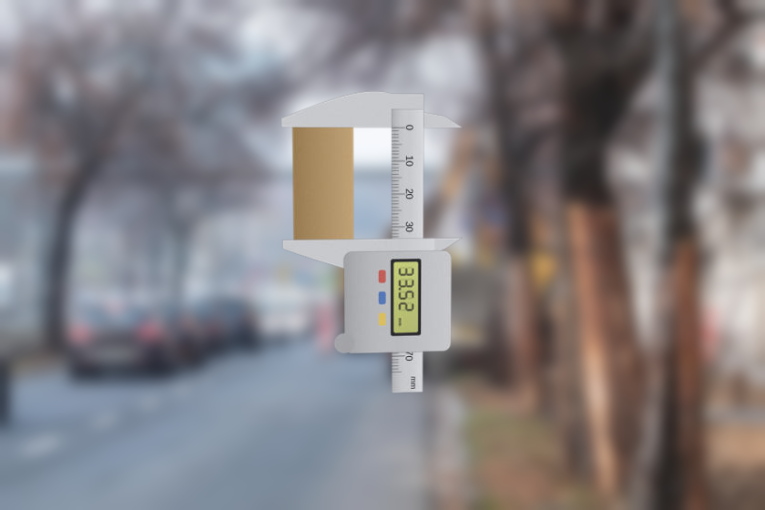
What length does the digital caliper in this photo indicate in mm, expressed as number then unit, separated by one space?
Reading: 33.52 mm
